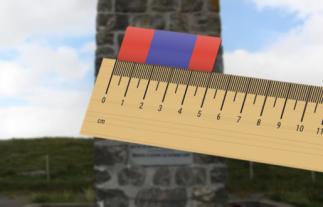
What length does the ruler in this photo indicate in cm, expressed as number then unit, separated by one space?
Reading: 5 cm
